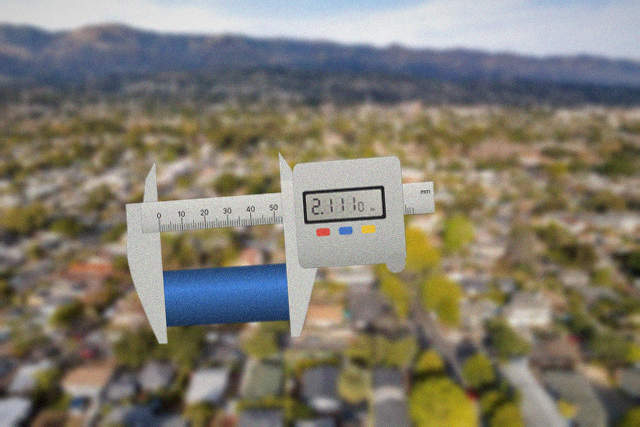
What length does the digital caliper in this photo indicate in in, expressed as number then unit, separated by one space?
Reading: 2.1110 in
